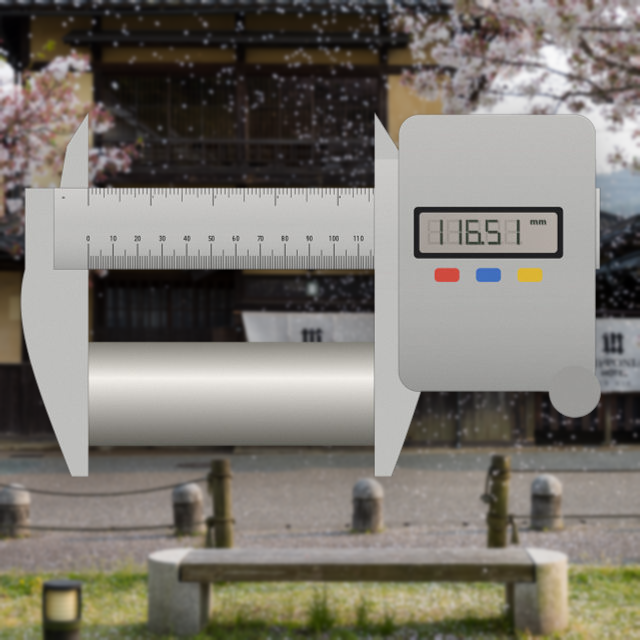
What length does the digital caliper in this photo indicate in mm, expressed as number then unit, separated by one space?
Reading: 116.51 mm
